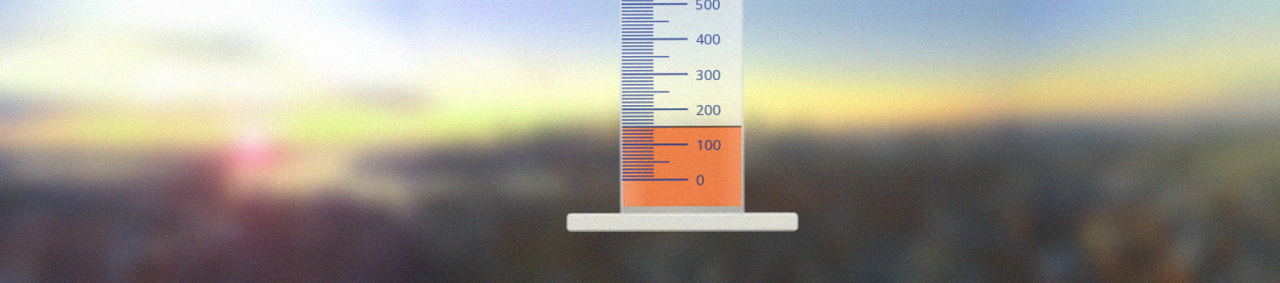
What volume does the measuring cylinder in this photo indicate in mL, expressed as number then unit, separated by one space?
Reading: 150 mL
